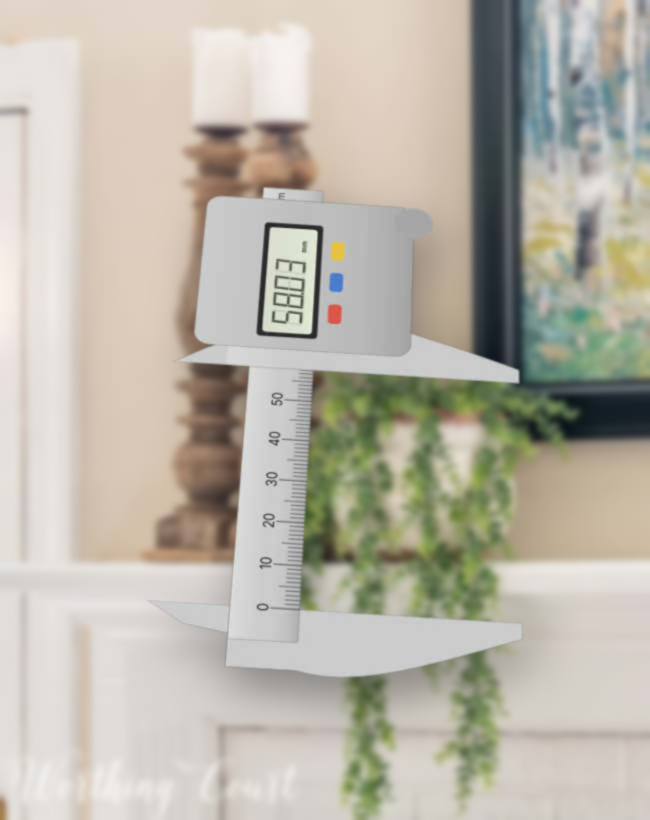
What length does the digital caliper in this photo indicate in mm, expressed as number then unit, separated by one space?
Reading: 58.03 mm
